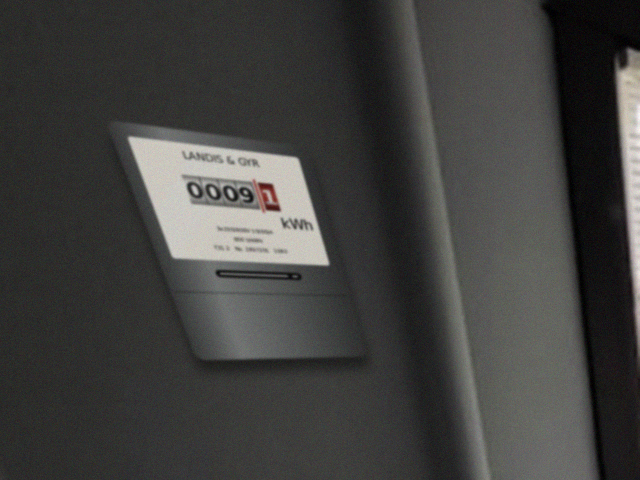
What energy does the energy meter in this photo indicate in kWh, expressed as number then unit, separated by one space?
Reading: 9.1 kWh
